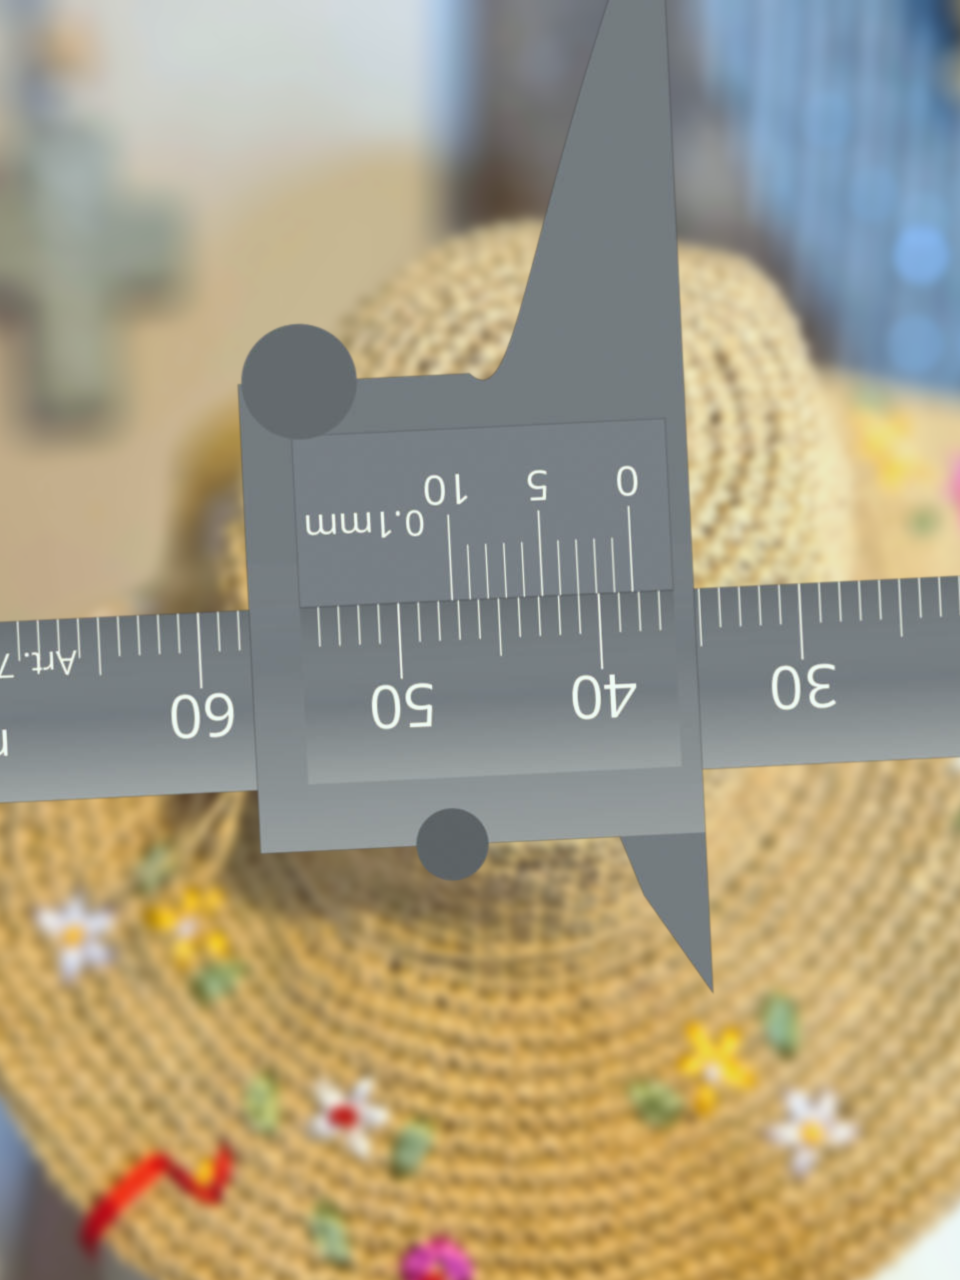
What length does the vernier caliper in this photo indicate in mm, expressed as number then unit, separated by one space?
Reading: 38.3 mm
